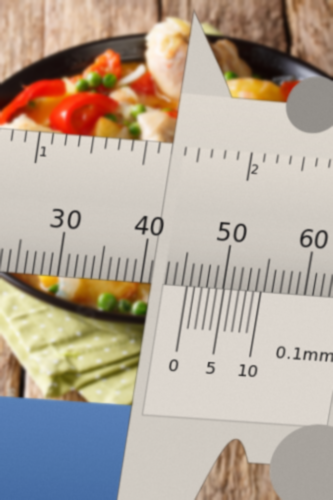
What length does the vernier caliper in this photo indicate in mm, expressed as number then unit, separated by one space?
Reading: 45.6 mm
